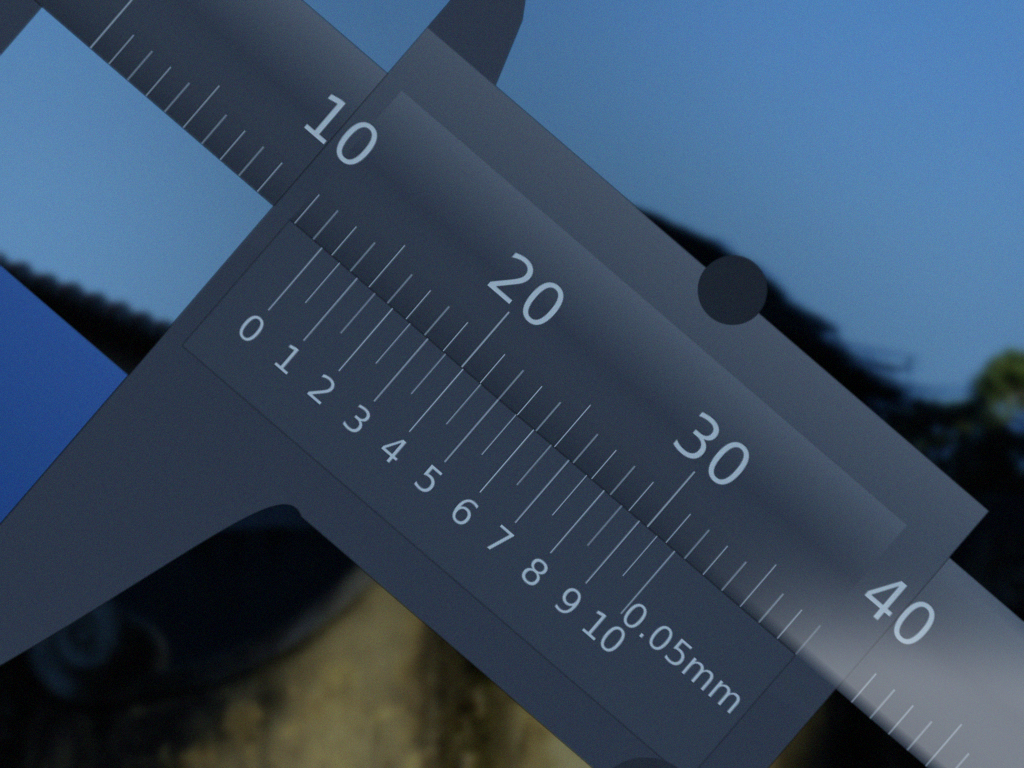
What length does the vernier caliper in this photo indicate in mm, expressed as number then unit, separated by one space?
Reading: 12.5 mm
